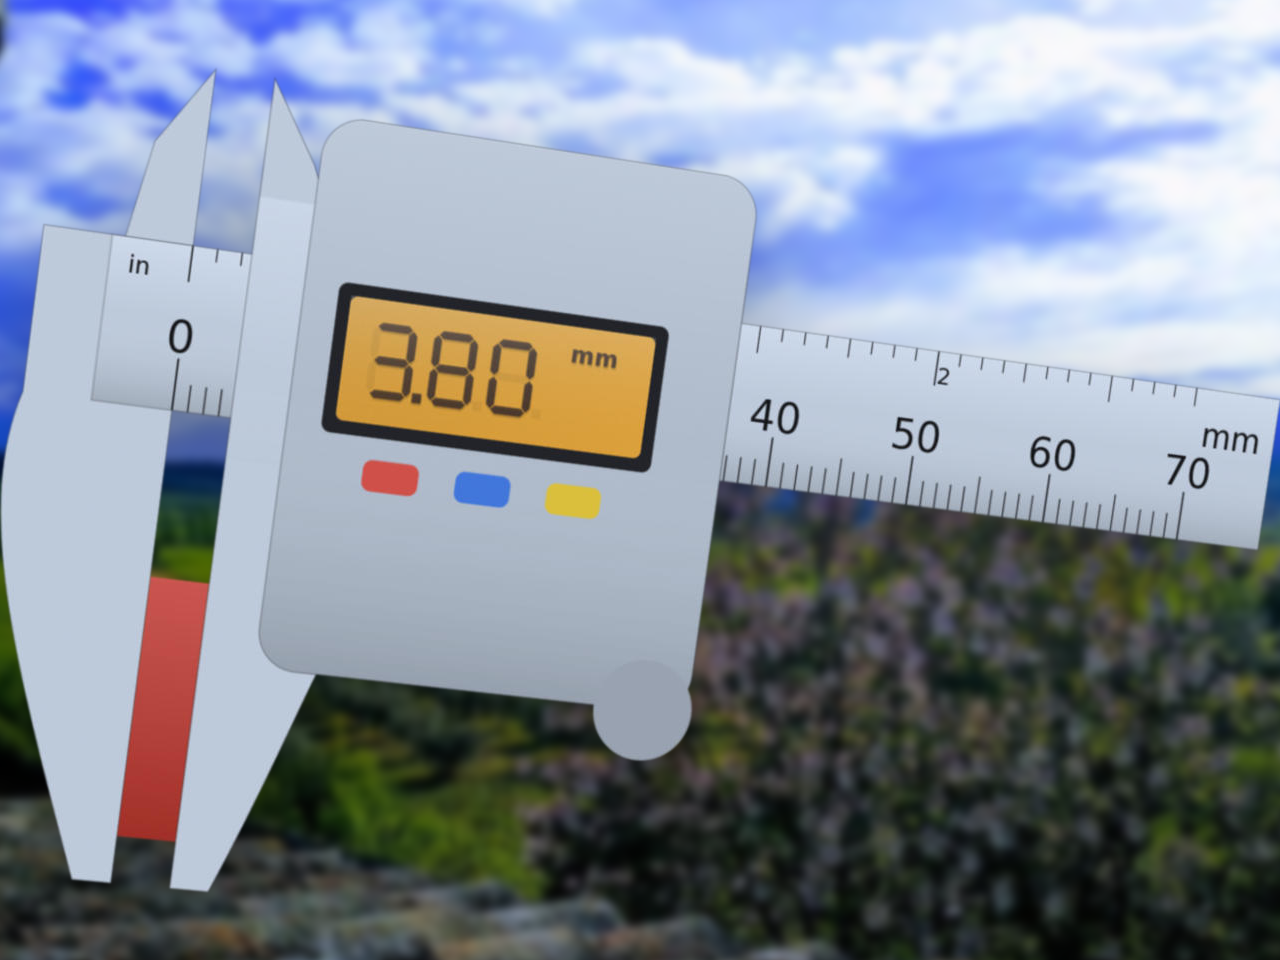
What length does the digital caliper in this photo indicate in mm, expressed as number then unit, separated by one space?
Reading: 3.80 mm
